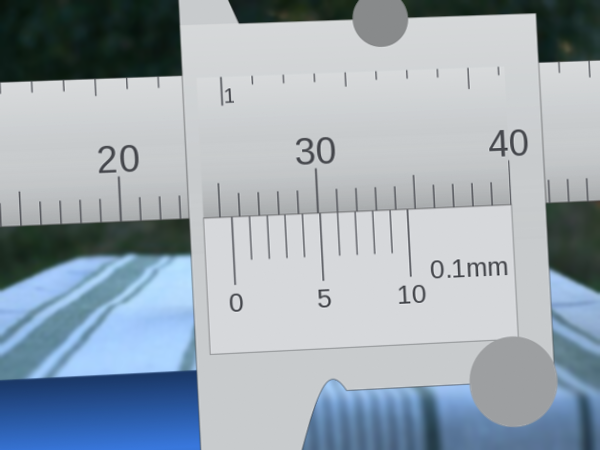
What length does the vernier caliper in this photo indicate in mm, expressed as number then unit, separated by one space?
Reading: 25.6 mm
